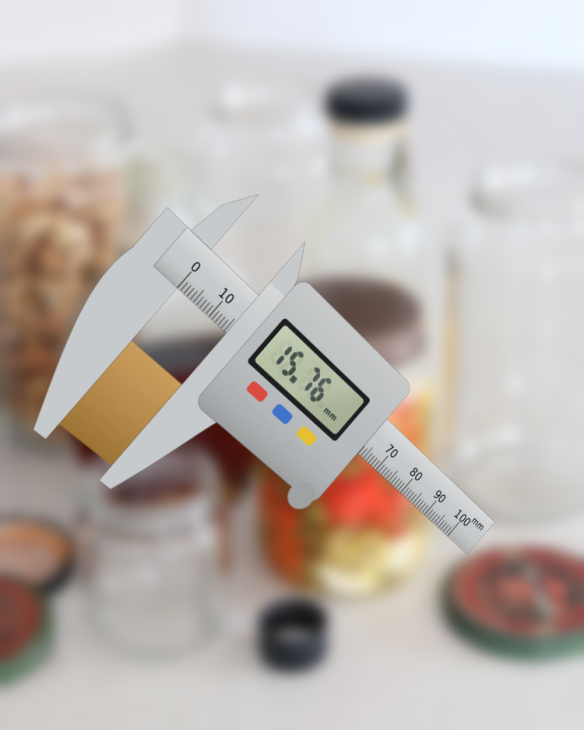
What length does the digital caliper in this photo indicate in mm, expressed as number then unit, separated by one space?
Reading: 15.76 mm
